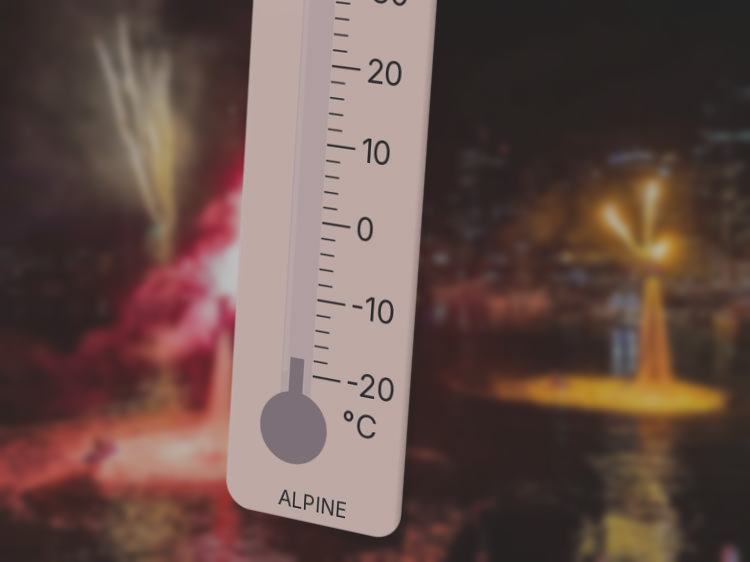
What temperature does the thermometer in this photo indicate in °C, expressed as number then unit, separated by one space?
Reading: -18 °C
